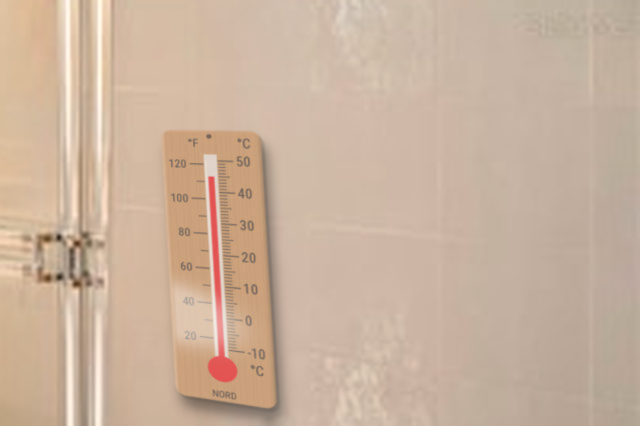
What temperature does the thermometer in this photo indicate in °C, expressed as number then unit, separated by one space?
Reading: 45 °C
